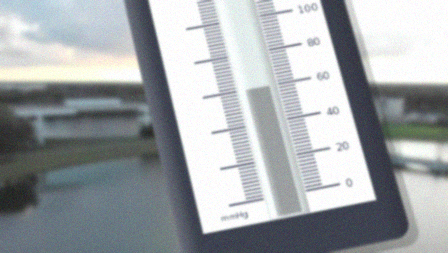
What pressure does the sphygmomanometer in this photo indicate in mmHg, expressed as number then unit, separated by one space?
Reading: 60 mmHg
